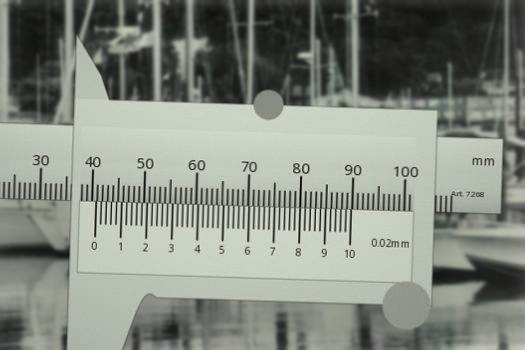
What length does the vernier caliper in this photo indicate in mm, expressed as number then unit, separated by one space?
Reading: 40.8 mm
